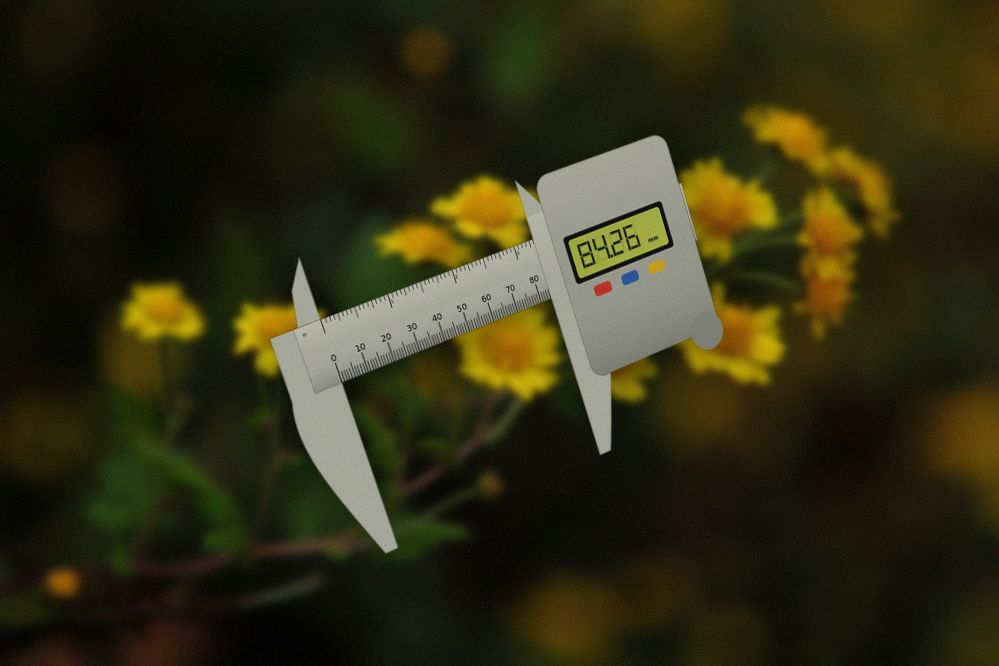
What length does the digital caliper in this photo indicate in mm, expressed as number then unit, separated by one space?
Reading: 84.26 mm
